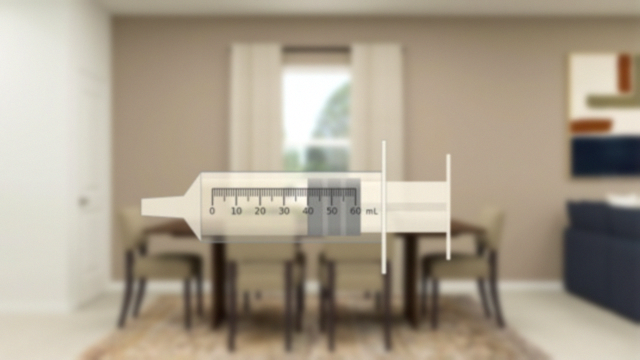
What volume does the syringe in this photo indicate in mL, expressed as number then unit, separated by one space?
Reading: 40 mL
